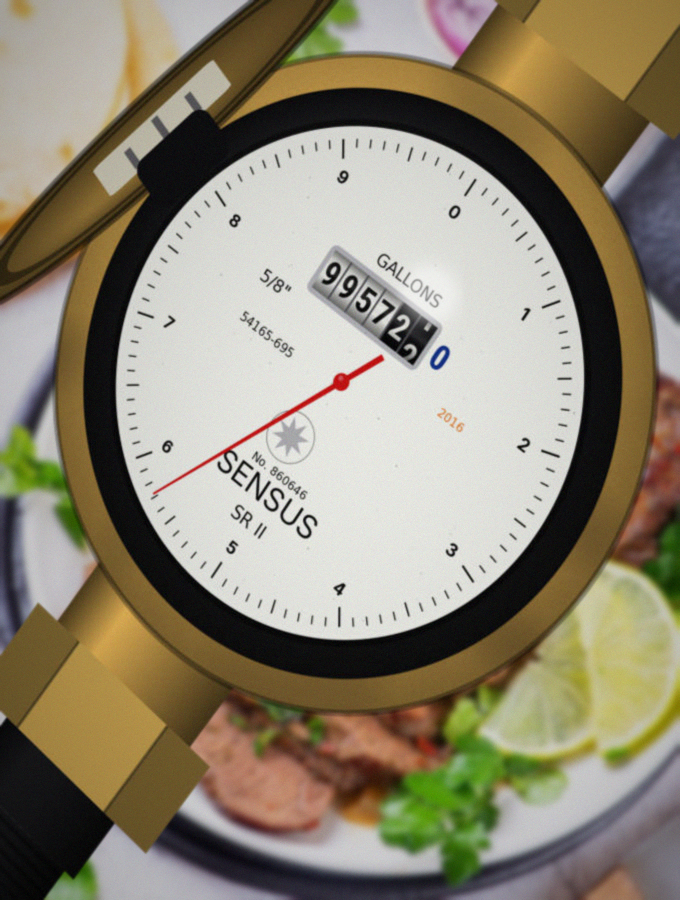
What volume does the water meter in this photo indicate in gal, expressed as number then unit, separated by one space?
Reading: 9957215.7 gal
